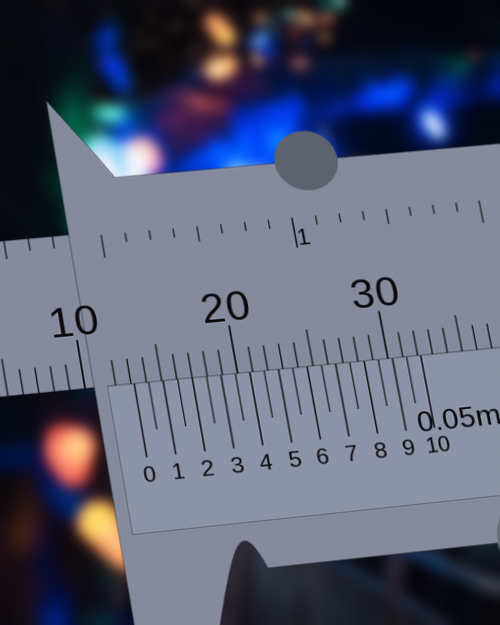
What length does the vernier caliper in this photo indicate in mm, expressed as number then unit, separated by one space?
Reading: 13.2 mm
